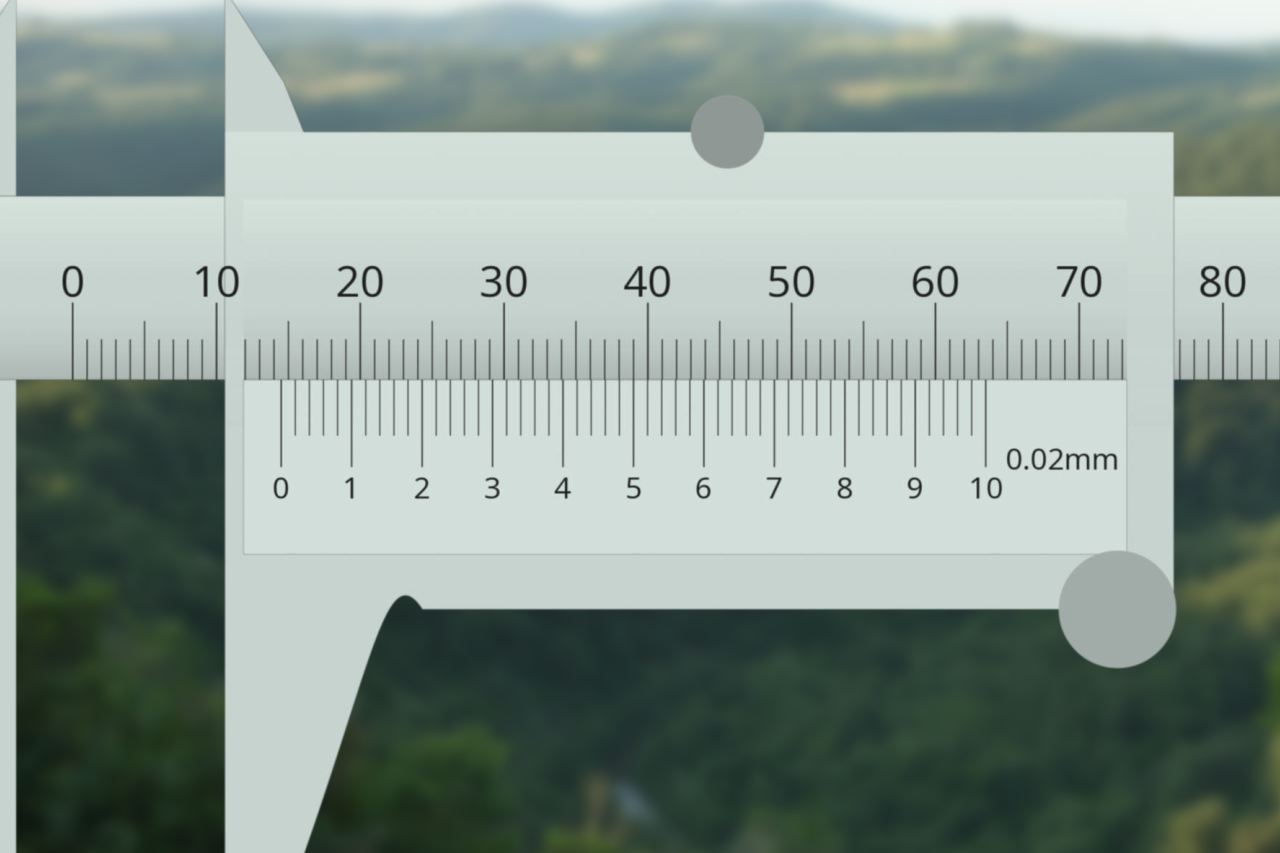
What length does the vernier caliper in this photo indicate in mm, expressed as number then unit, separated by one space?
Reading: 14.5 mm
